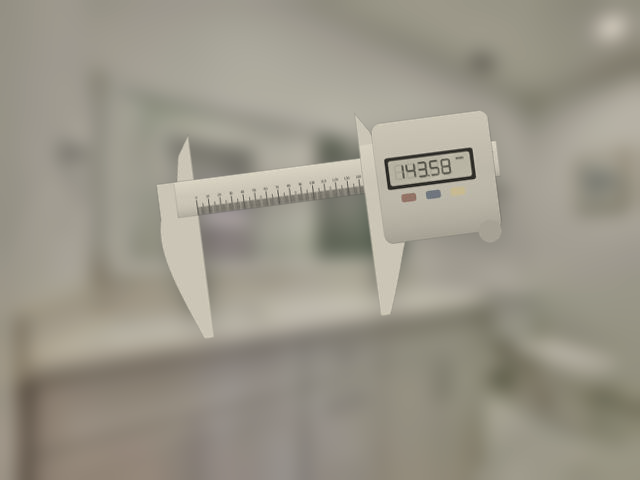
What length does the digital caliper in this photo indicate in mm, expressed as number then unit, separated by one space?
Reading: 143.58 mm
